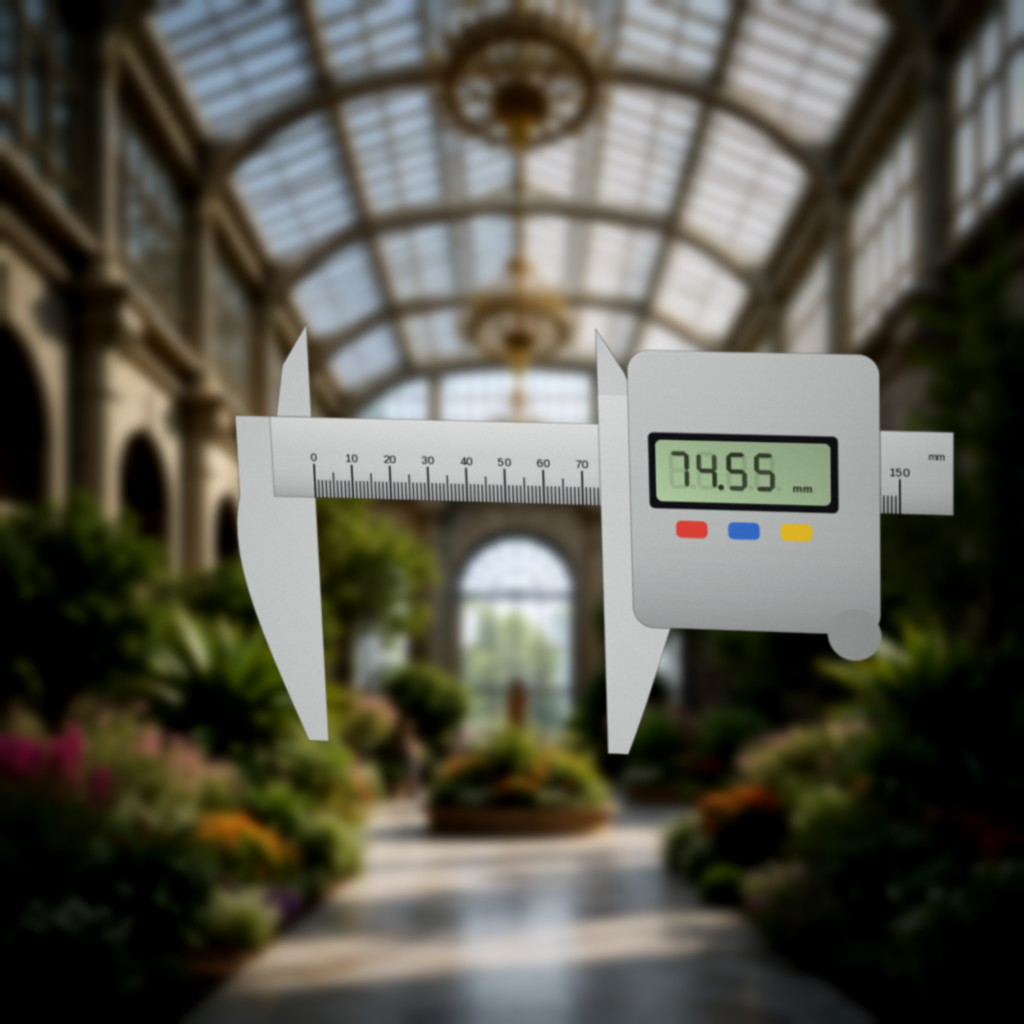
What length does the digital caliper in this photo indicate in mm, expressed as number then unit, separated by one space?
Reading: 74.55 mm
